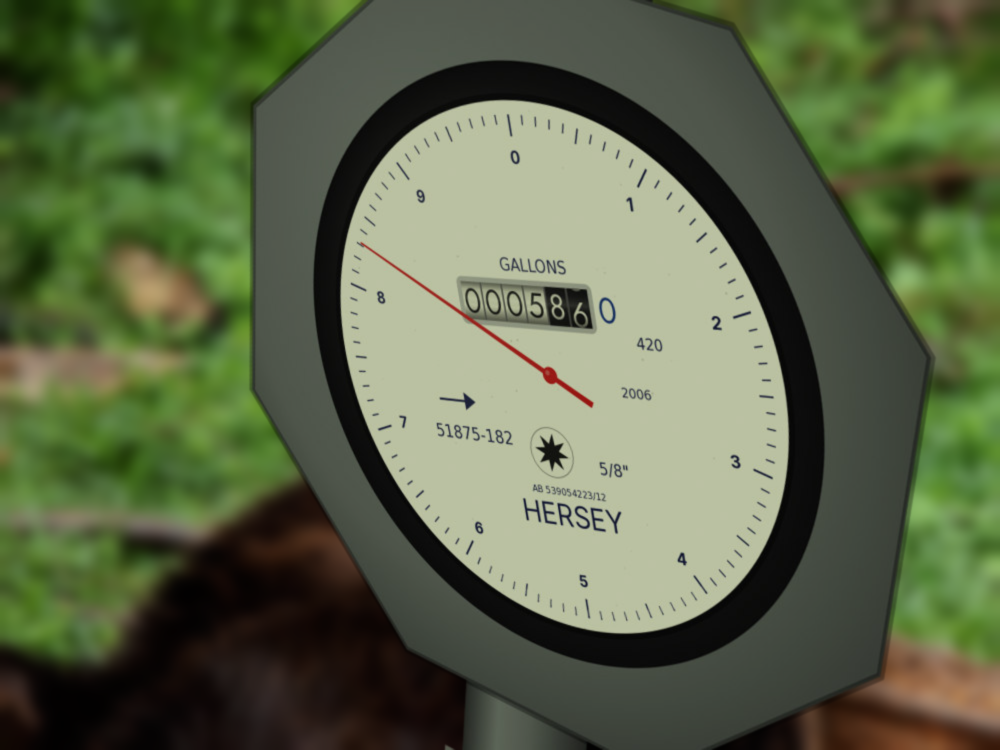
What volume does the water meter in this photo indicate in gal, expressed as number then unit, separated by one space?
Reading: 5858.3 gal
